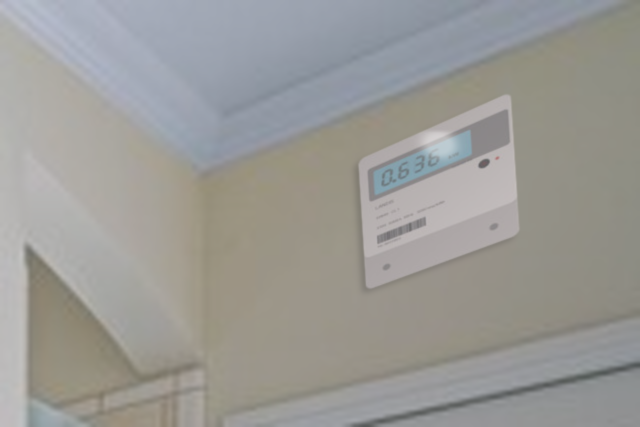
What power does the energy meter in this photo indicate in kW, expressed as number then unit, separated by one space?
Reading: 0.636 kW
